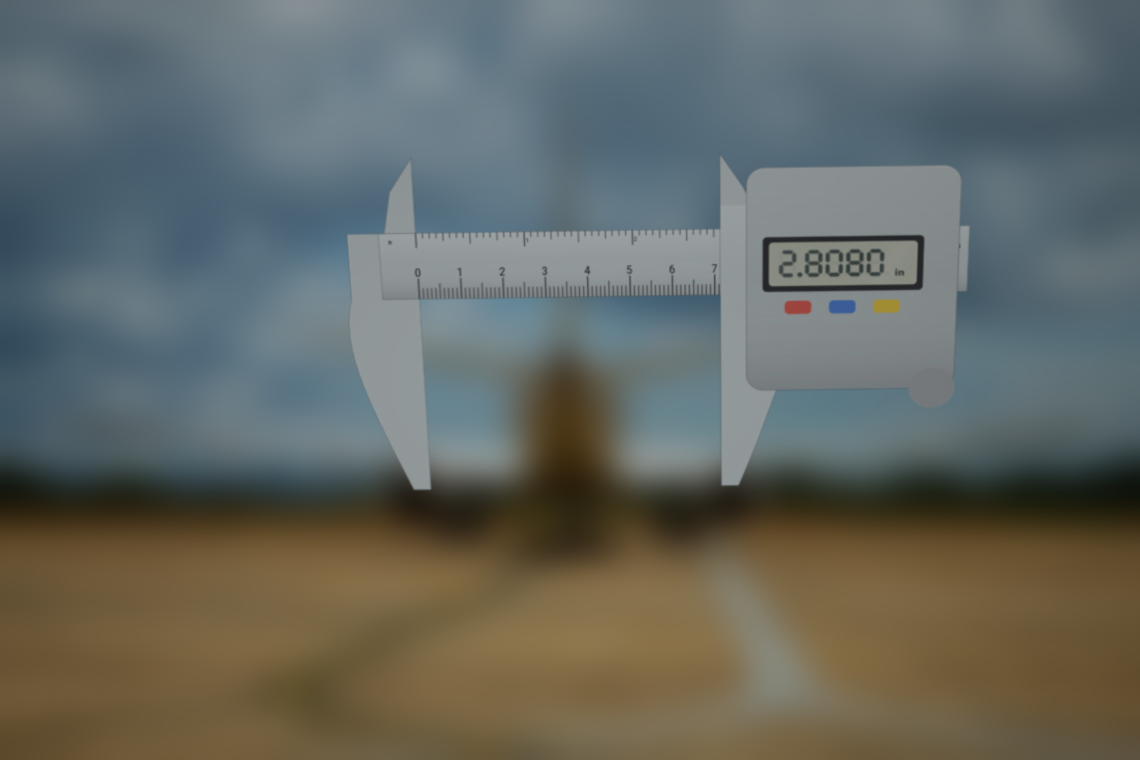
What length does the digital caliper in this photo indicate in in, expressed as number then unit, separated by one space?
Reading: 2.8080 in
